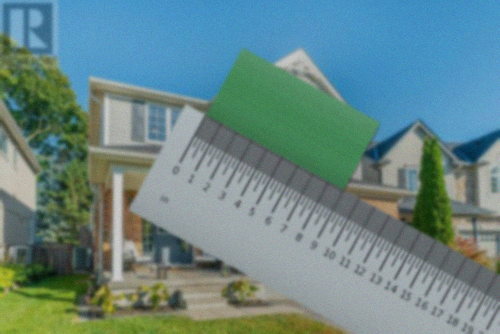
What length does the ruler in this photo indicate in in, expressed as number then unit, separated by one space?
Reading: 9 in
